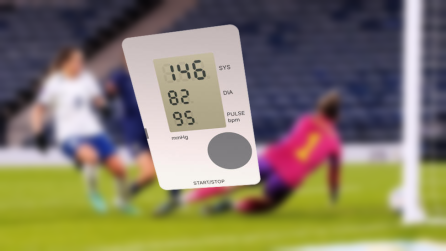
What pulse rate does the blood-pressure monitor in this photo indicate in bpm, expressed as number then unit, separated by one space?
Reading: 95 bpm
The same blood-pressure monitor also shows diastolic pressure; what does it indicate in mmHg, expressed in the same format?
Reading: 82 mmHg
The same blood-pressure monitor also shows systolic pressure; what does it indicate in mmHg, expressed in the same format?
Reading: 146 mmHg
